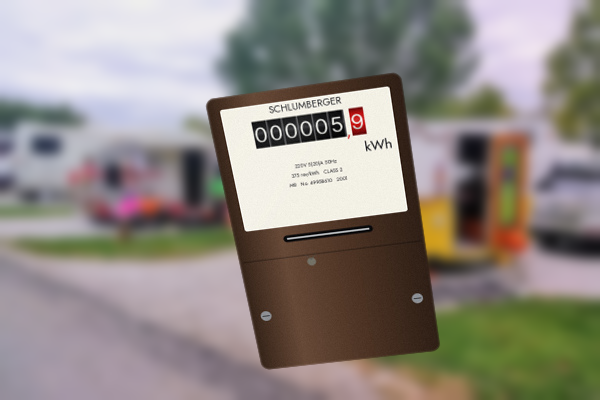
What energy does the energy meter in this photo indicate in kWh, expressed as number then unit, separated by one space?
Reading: 5.9 kWh
